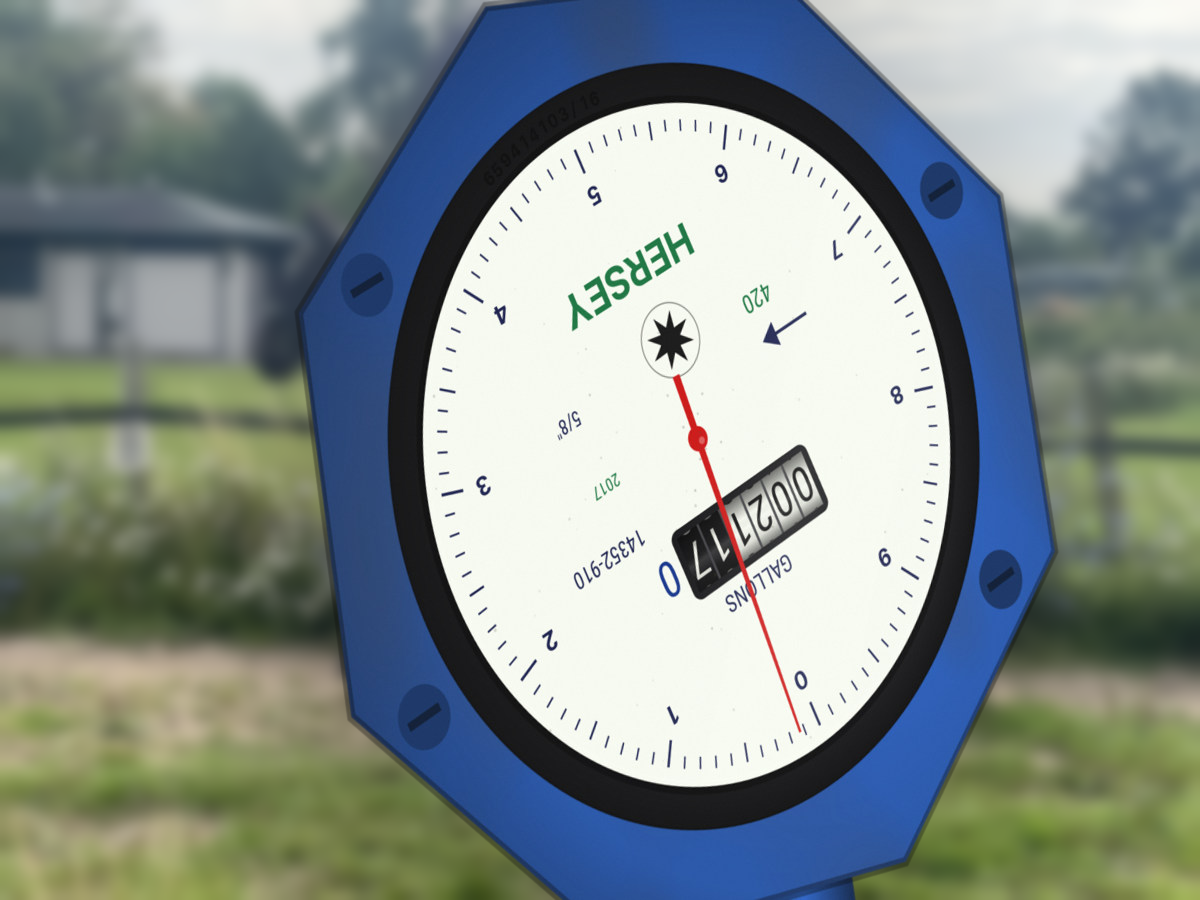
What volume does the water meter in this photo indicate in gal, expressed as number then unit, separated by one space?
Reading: 21170.1 gal
